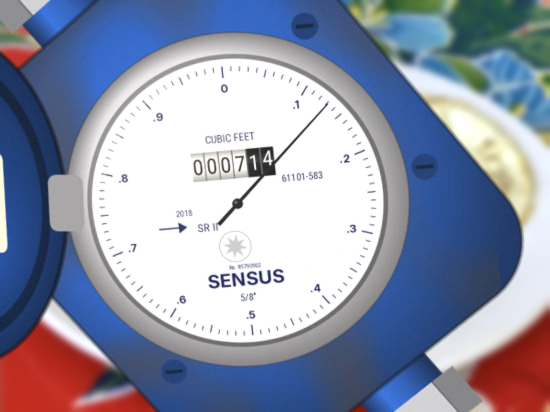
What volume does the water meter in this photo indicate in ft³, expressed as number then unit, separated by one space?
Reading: 714.13 ft³
